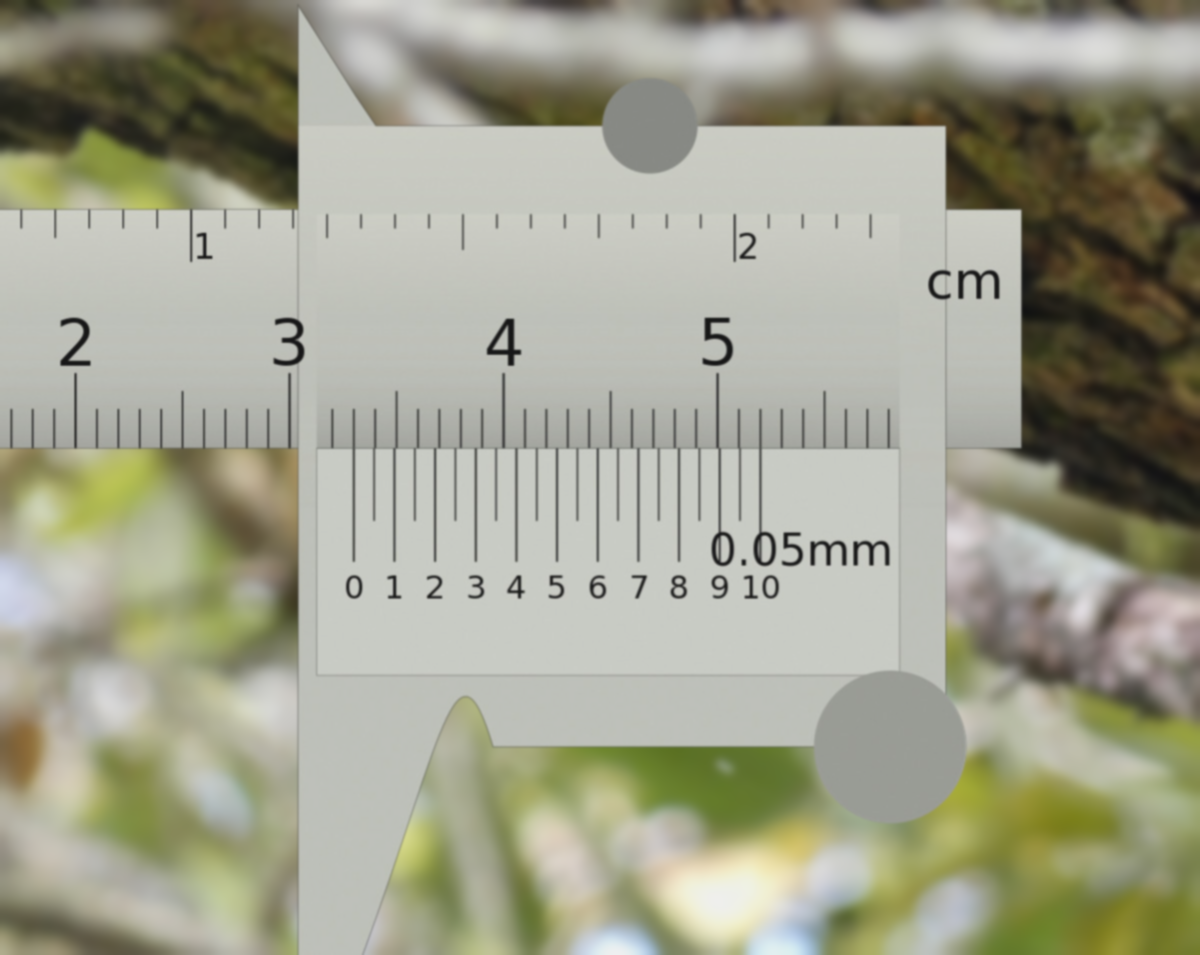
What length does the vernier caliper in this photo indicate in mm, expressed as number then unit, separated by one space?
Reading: 33.0 mm
